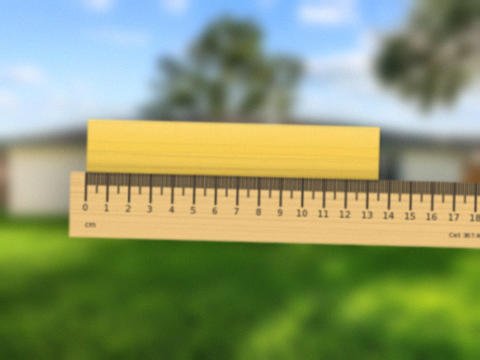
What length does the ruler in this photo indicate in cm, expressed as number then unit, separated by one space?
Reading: 13.5 cm
